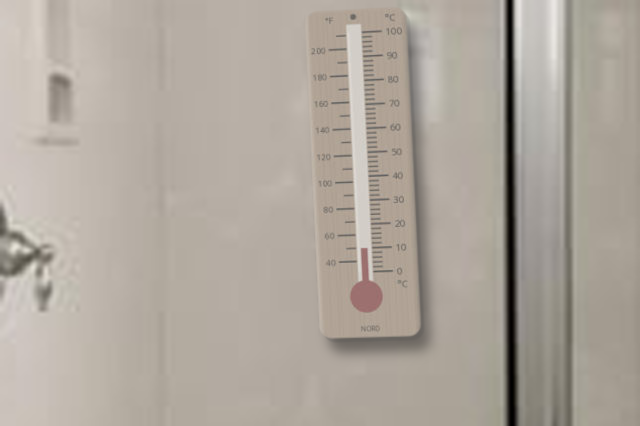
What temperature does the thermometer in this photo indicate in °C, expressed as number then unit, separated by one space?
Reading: 10 °C
